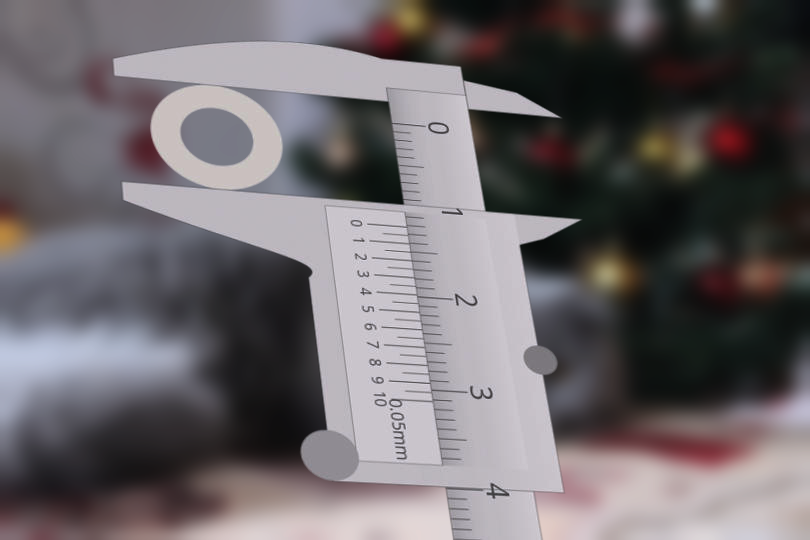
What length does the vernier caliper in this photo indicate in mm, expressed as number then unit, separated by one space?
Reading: 12.2 mm
